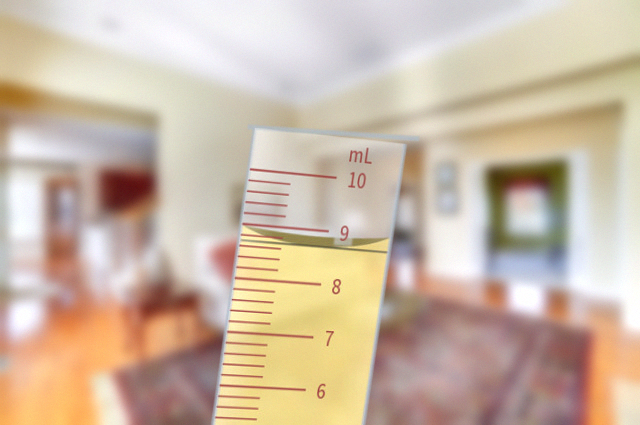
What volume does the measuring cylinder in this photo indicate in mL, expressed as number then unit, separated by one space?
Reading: 8.7 mL
